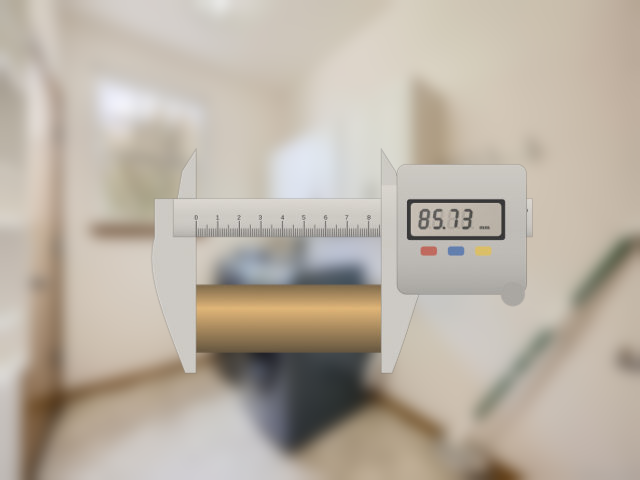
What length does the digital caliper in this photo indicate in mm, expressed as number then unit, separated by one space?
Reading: 85.73 mm
